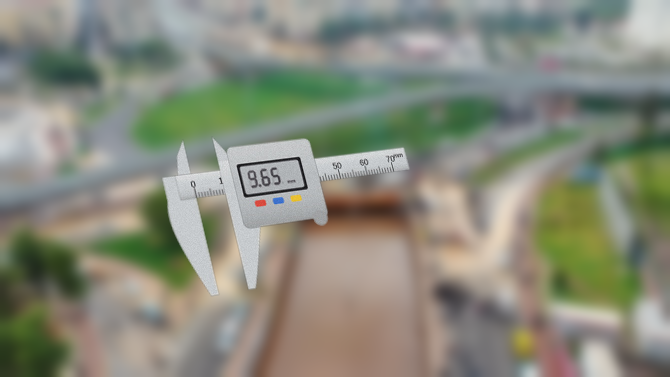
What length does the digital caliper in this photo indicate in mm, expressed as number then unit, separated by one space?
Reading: 9.65 mm
